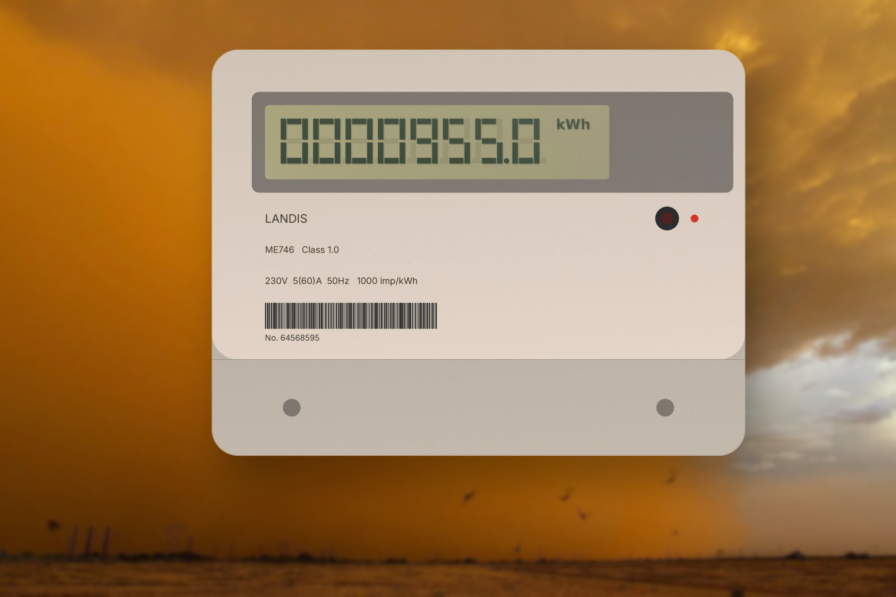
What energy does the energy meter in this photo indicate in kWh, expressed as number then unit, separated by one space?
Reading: 955.0 kWh
